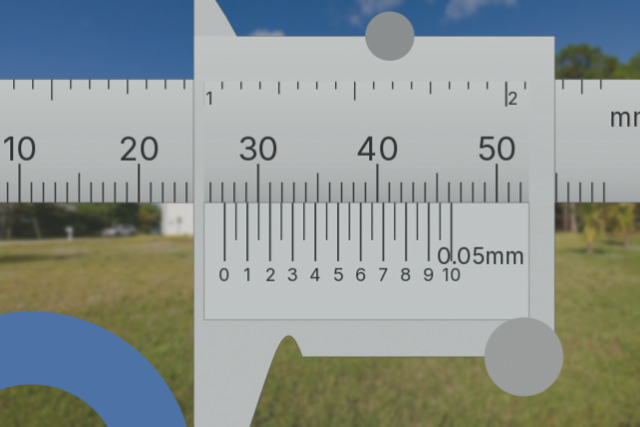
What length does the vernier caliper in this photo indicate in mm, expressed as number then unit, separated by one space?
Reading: 27.2 mm
